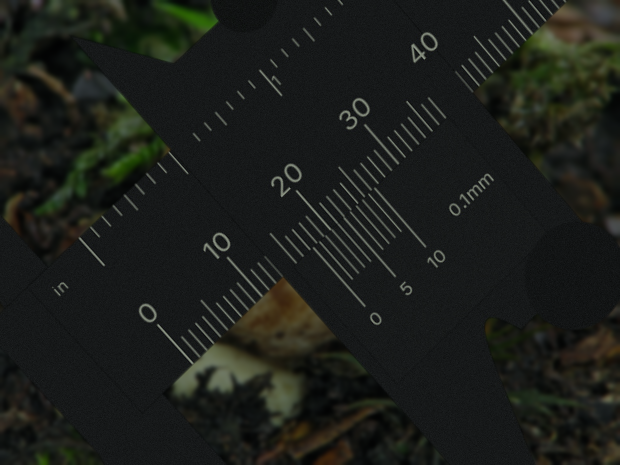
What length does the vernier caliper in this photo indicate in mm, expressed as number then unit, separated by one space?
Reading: 17.4 mm
